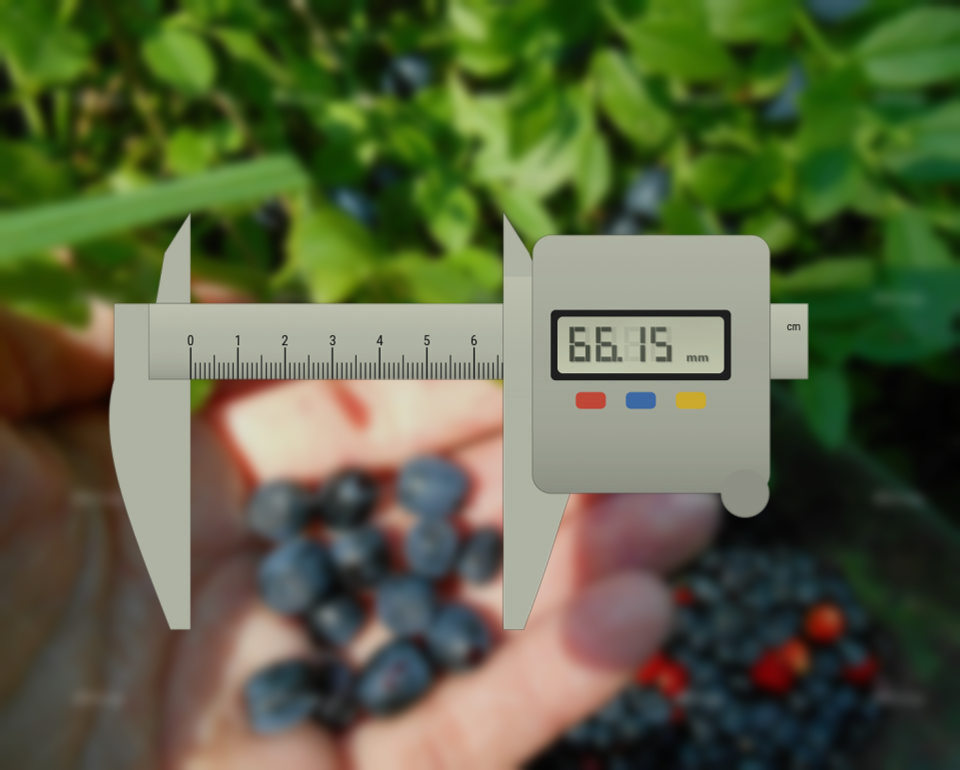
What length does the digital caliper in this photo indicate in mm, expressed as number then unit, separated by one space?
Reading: 66.15 mm
